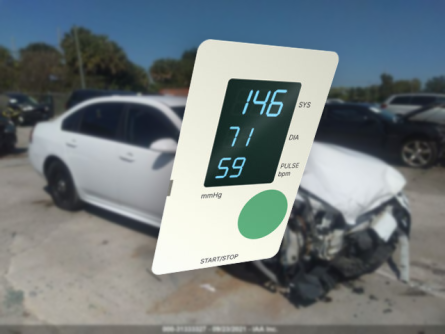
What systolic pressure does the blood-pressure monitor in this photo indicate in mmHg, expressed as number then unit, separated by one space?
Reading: 146 mmHg
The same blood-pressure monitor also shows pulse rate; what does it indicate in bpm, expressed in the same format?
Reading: 59 bpm
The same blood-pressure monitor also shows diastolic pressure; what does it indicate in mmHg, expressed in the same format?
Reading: 71 mmHg
